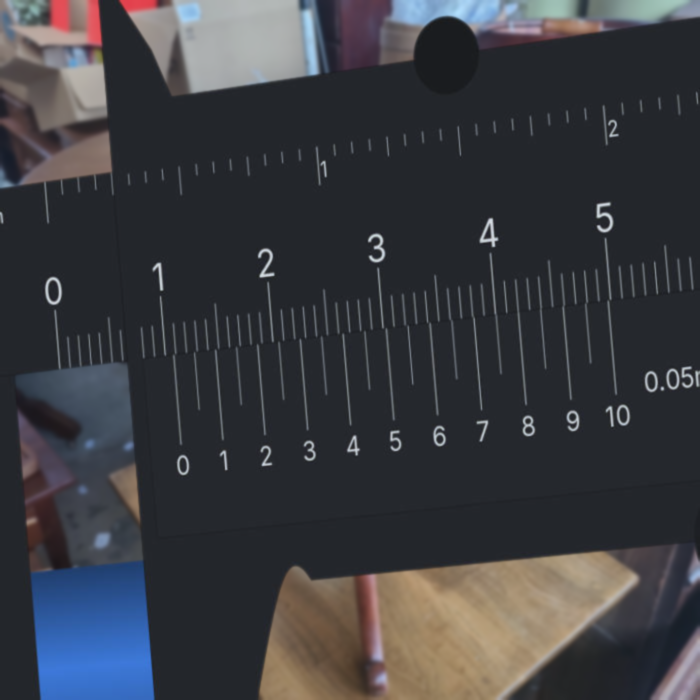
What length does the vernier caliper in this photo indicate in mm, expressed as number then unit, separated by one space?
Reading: 10.8 mm
